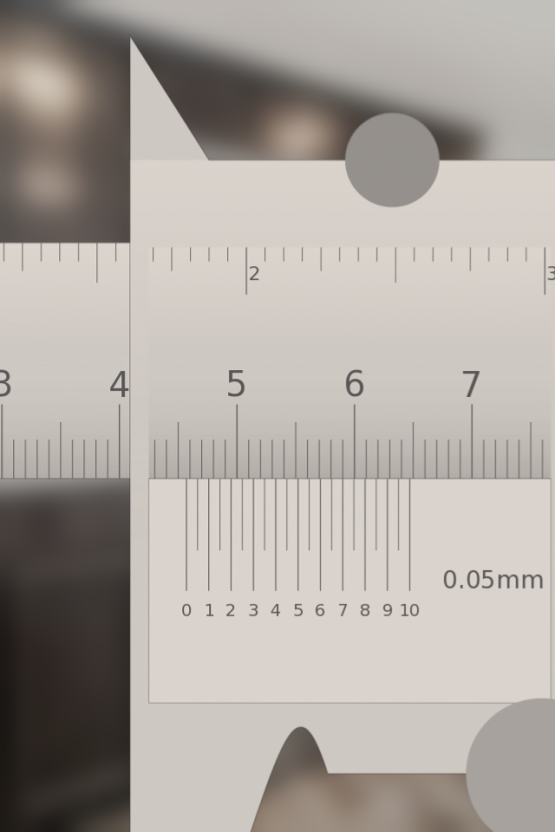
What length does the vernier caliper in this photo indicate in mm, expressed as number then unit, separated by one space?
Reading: 45.7 mm
